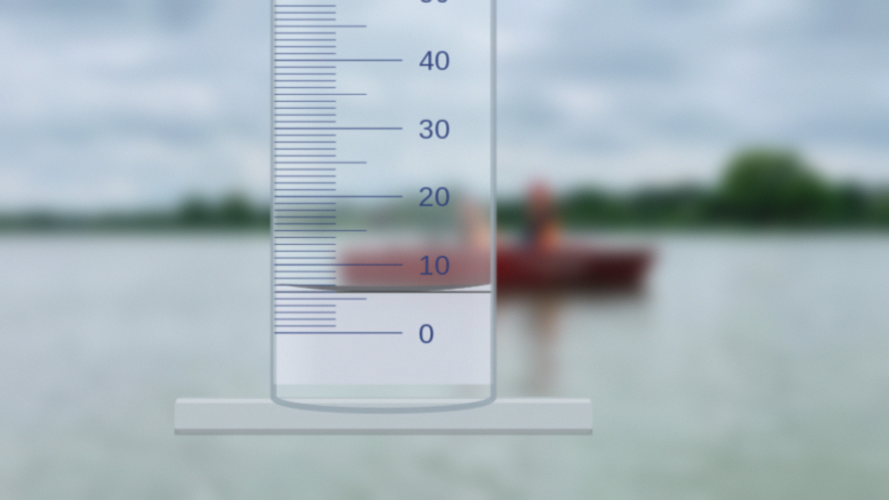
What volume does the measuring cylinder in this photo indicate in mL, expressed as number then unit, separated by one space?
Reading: 6 mL
